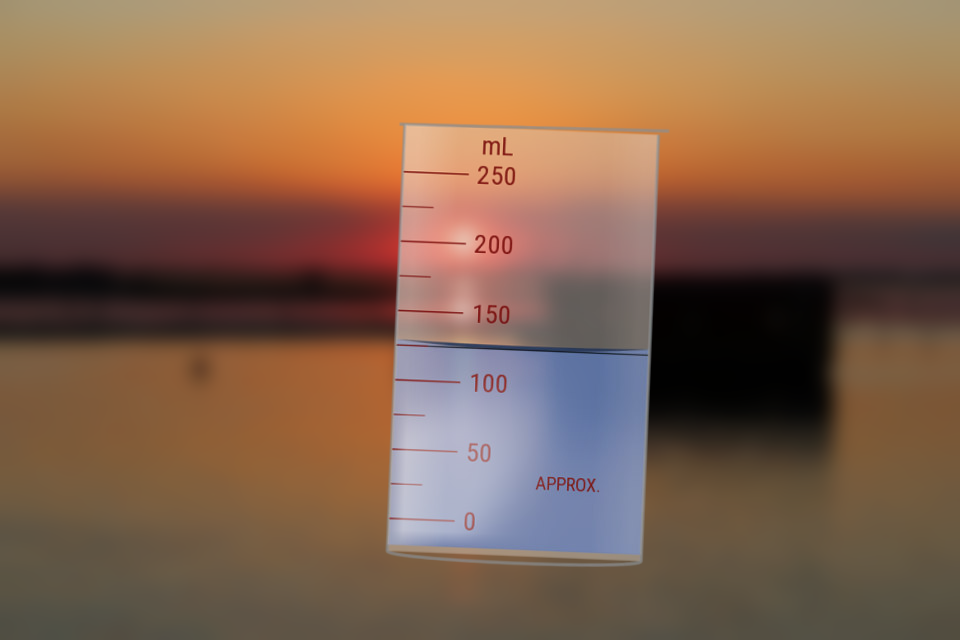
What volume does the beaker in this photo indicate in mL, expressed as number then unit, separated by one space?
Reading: 125 mL
